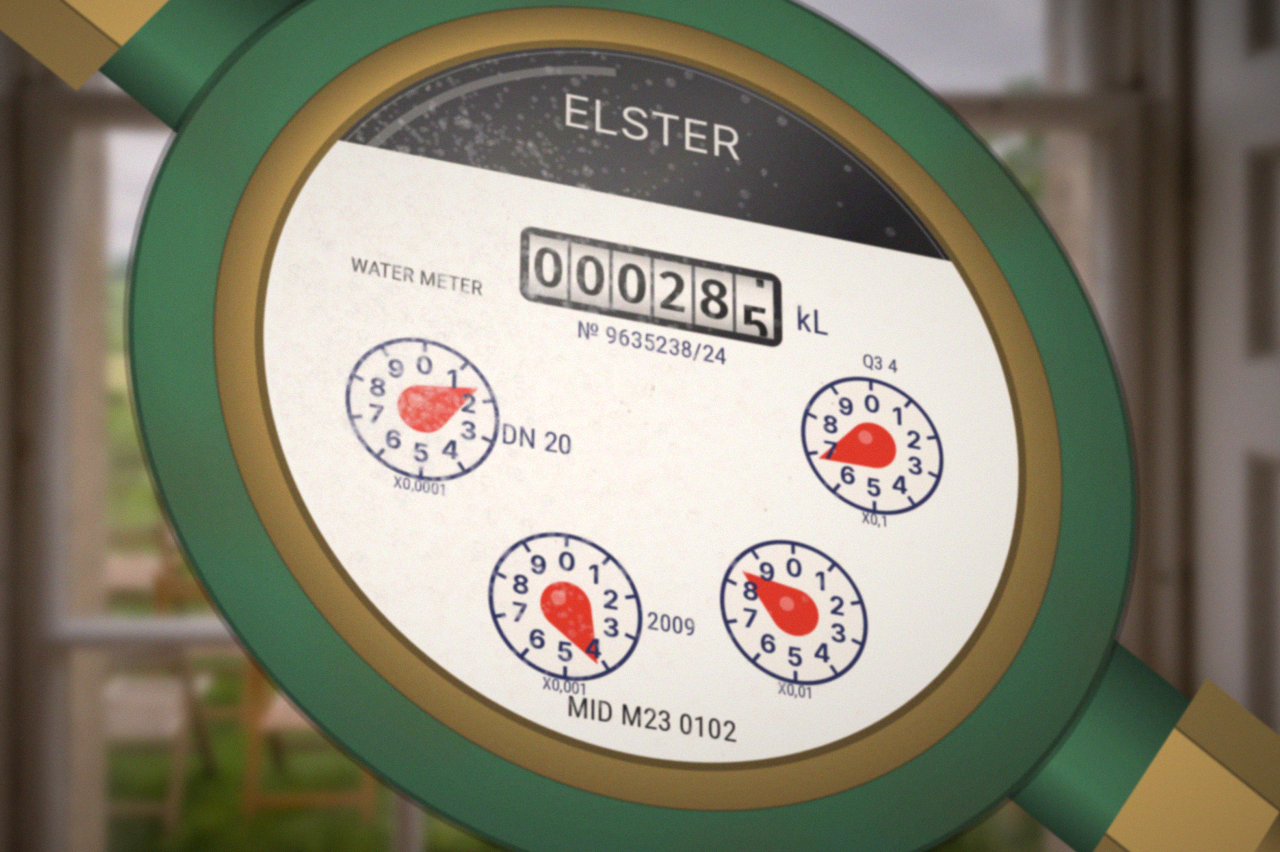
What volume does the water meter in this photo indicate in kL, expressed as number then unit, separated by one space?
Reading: 284.6841 kL
